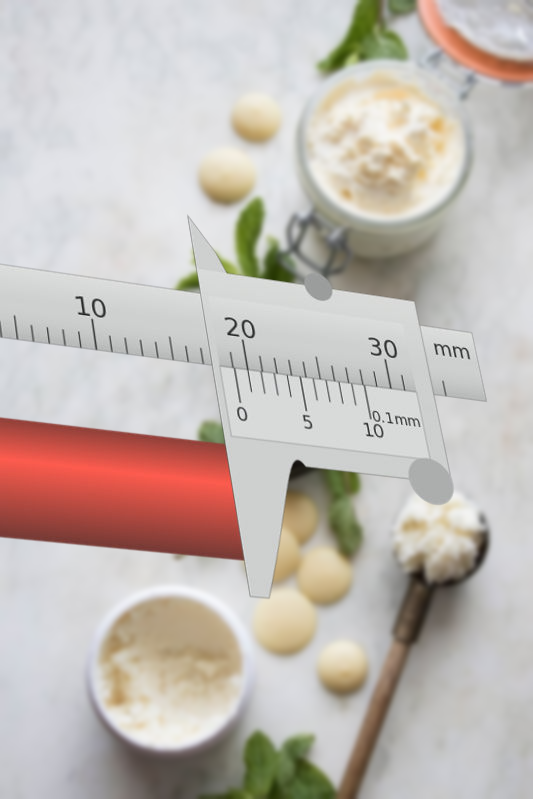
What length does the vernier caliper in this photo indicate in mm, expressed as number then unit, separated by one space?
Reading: 19.1 mm
